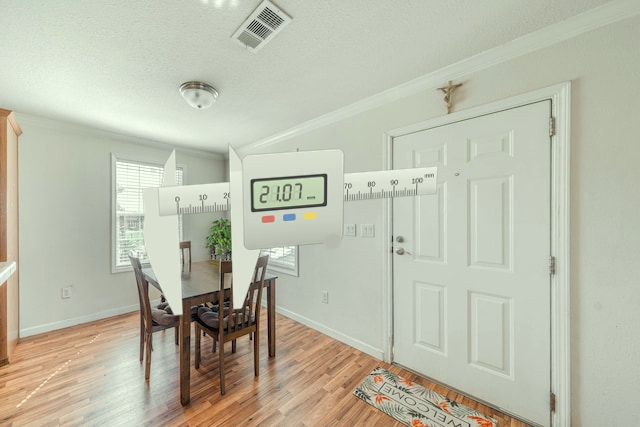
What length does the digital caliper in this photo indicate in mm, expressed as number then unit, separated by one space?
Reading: 21.07 mm
